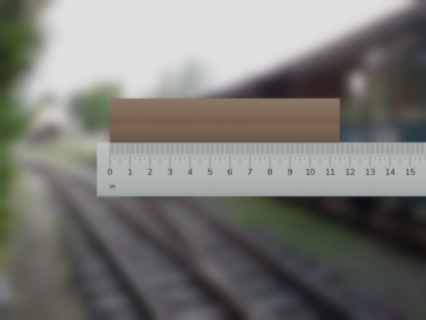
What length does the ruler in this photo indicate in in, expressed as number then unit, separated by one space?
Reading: 11.5 in
